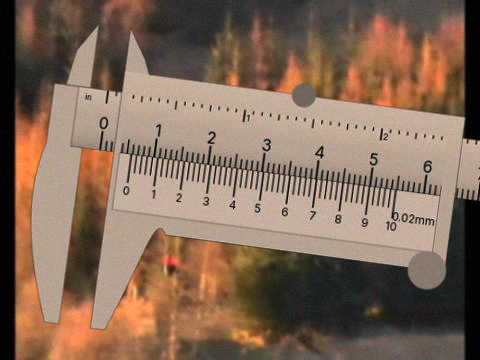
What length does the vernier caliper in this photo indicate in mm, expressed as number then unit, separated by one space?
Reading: 5.8 mm
